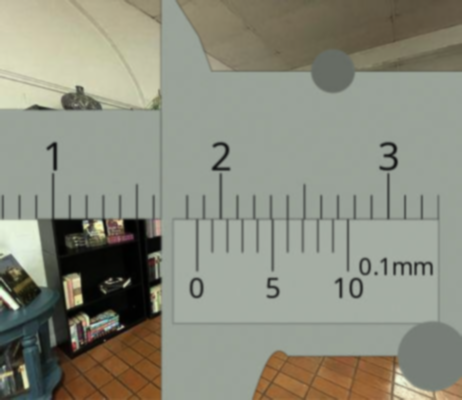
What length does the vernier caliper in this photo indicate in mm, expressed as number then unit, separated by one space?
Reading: 18.6 mm
